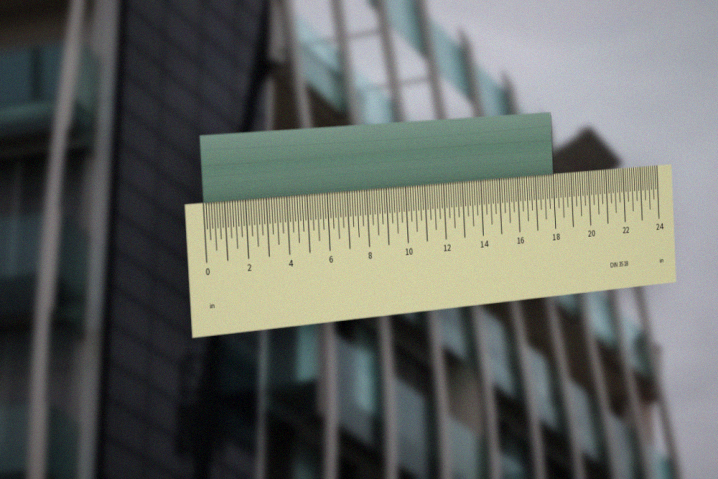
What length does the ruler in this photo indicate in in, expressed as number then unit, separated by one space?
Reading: 18 in
